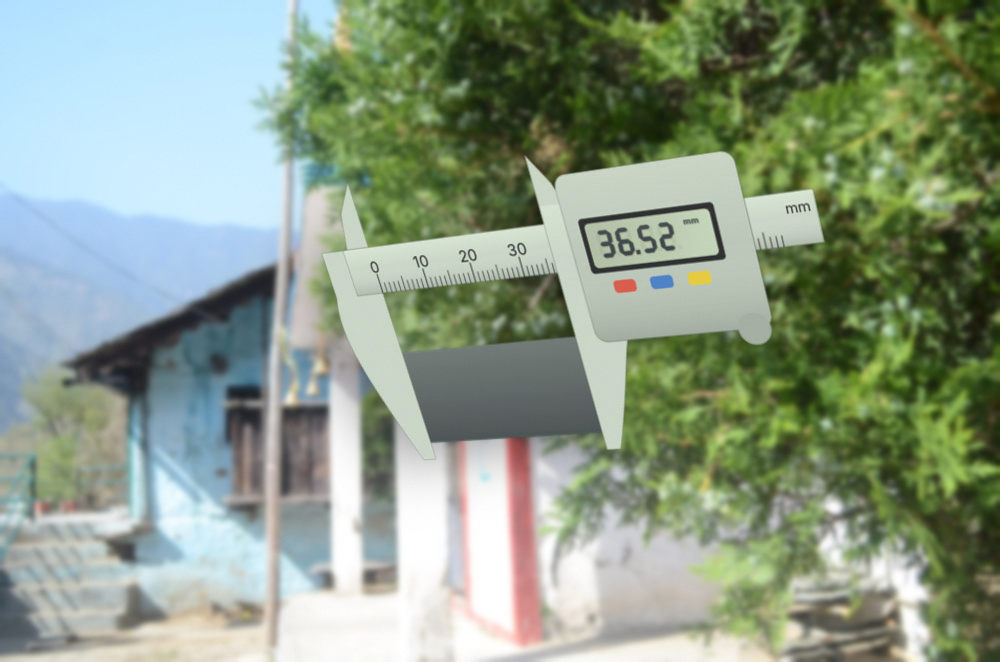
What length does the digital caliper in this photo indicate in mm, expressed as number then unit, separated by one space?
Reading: 36.52 mm
